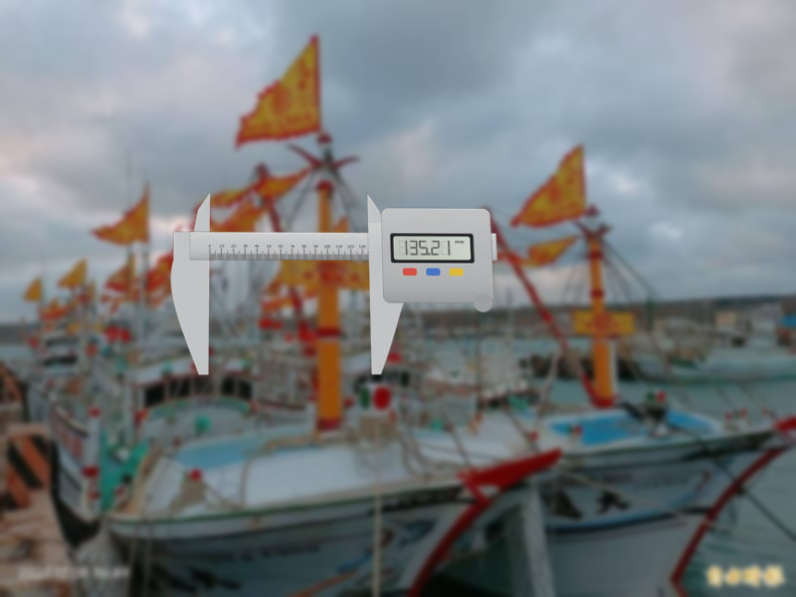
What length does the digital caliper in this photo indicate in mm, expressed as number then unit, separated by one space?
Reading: 135.21 mm
